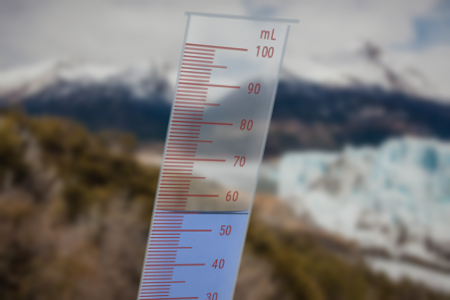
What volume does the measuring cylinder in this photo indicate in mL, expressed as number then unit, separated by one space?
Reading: 55 mL
